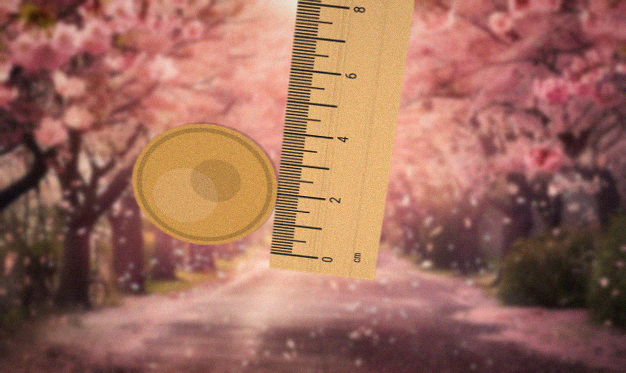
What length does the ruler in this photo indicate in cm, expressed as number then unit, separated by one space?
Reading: 4 cm
